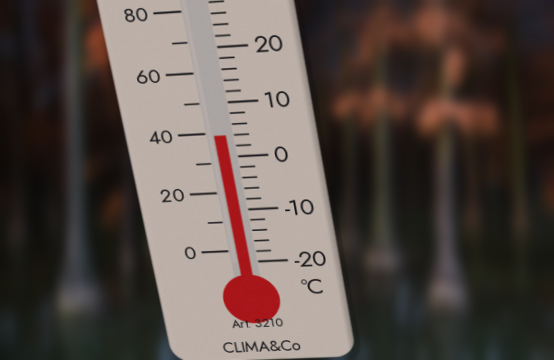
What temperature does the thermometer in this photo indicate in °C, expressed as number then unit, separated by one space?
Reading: 4 °C
